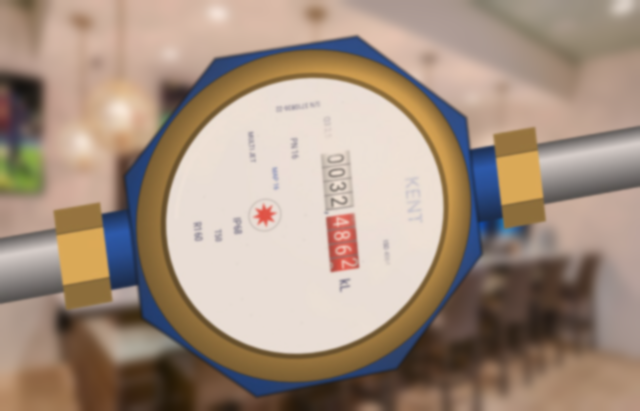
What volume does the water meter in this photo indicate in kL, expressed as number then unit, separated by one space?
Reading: 32.4862 kL
